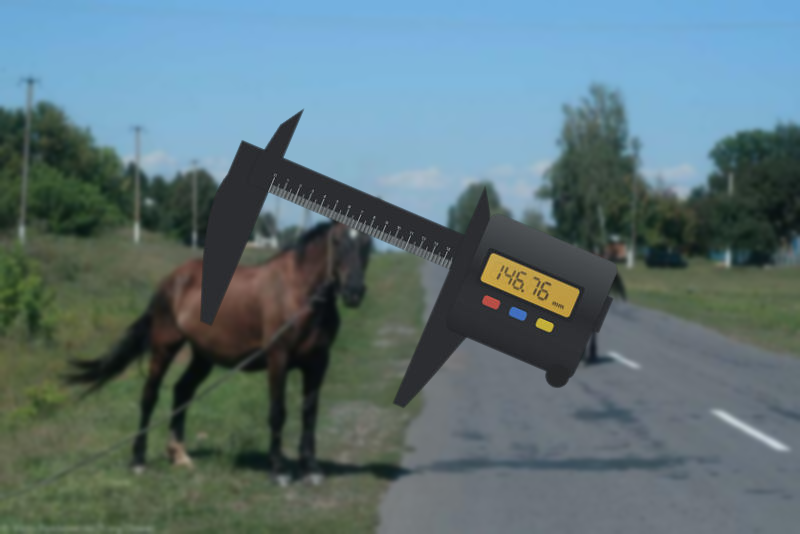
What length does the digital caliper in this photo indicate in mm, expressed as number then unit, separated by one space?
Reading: 146.76 mm
